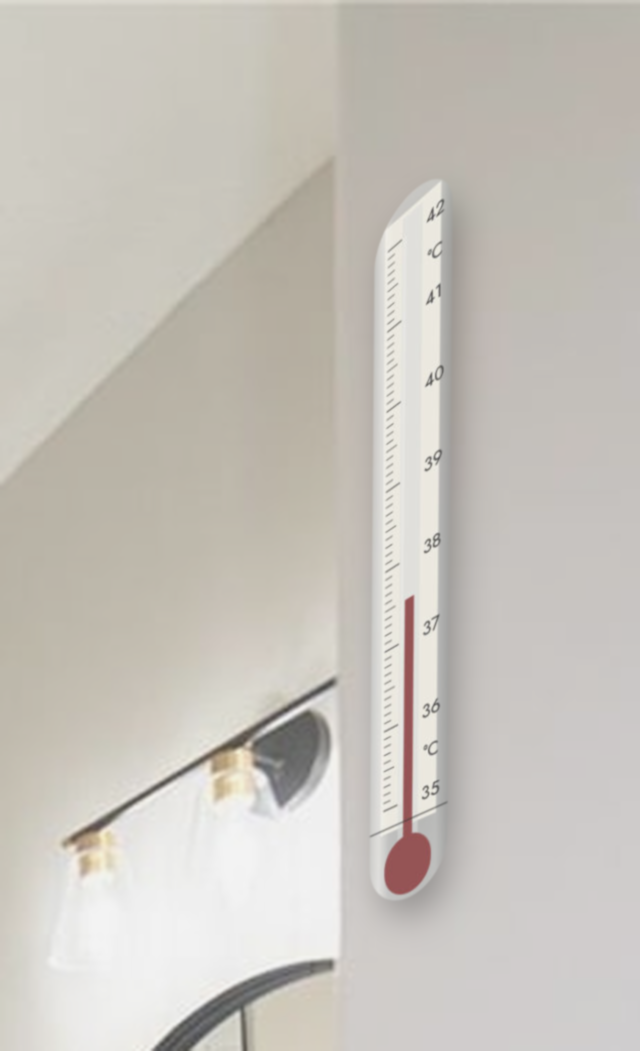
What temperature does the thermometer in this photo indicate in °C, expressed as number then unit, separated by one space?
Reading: 37.5 °C
